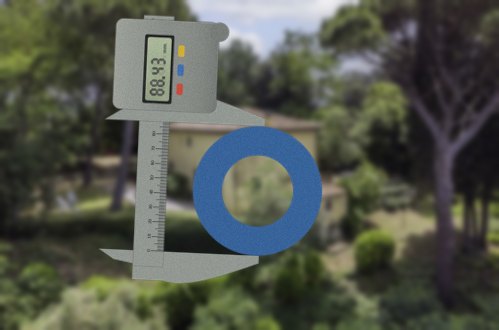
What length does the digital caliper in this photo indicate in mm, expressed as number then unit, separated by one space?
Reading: 88.43 mm
